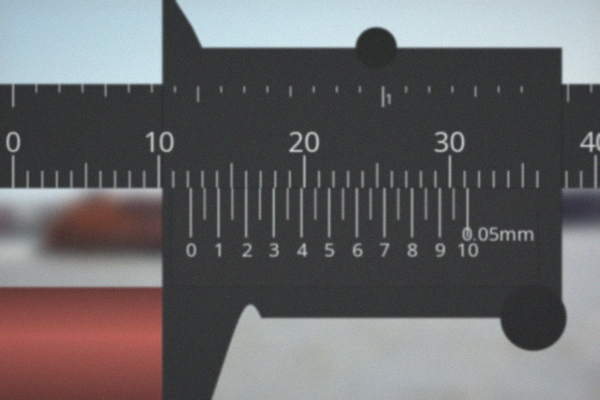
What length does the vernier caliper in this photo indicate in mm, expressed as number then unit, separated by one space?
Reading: 12.2 mm
